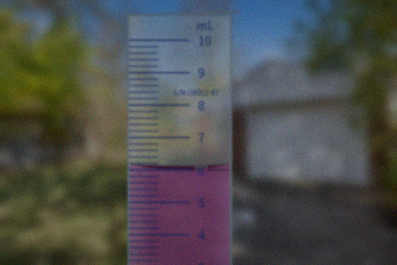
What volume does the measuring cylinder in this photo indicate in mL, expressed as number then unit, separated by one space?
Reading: 6 mL
